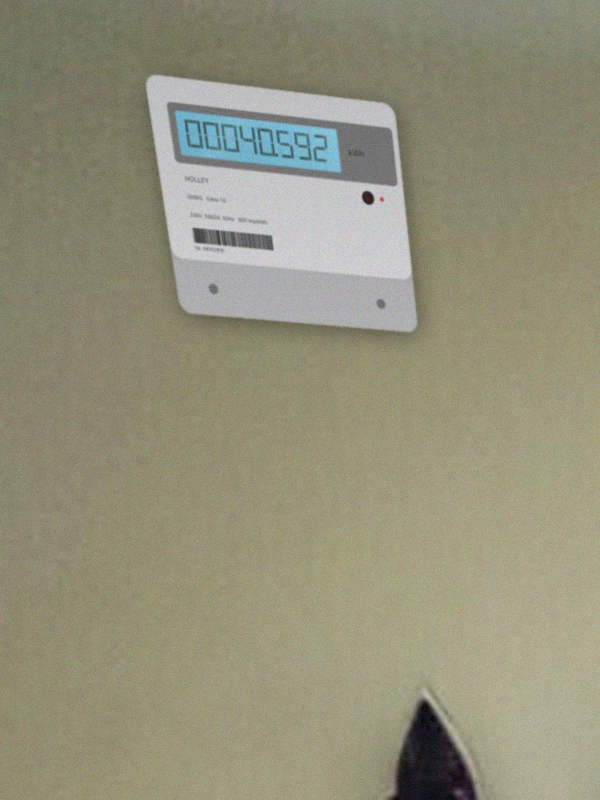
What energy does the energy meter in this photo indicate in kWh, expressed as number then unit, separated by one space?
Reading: 40.592 kWh
